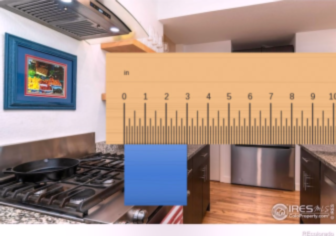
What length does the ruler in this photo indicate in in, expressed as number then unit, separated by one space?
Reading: 3 in
